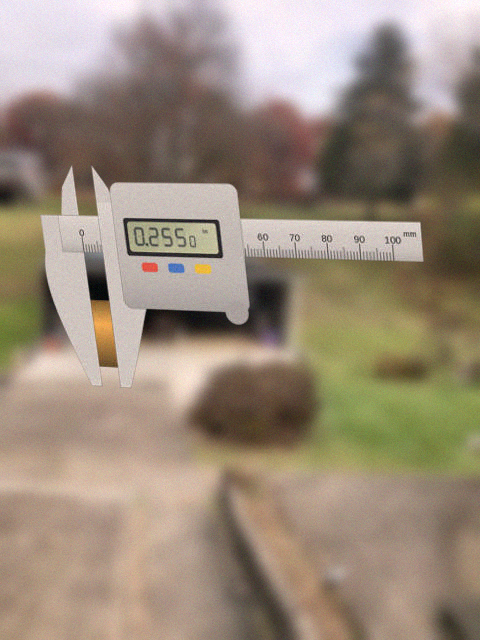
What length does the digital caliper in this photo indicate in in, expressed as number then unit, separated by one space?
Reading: 0.2550 in
